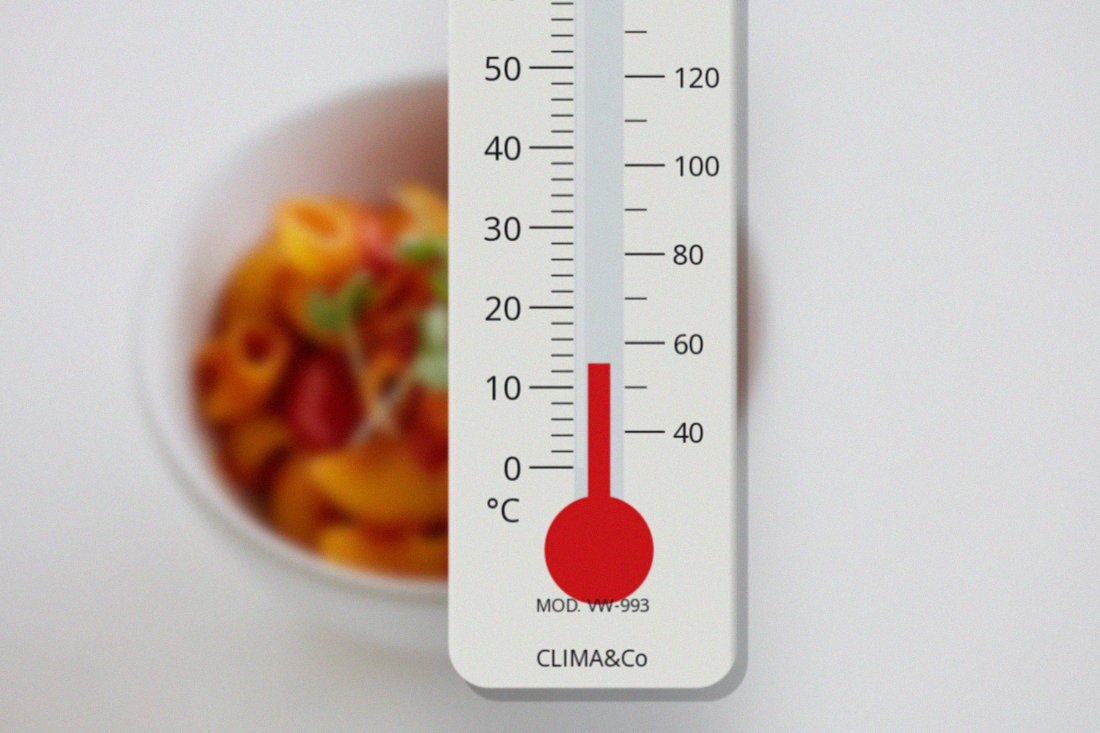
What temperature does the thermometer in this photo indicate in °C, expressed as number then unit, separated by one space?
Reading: 13 °C
